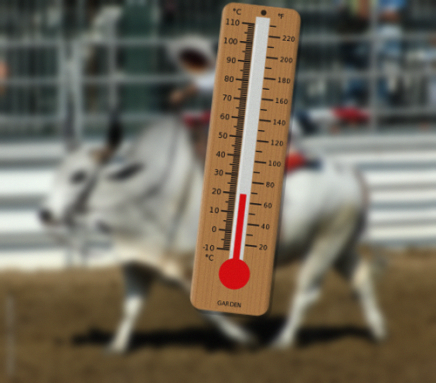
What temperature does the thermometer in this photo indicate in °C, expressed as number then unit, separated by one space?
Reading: 20 °C
